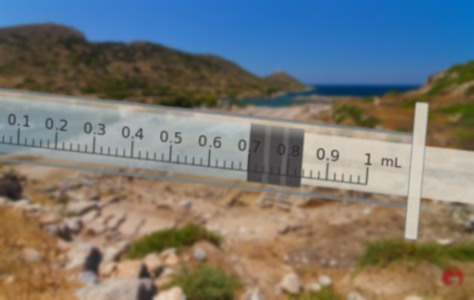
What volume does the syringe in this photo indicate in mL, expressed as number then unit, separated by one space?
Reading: 0.7 mL
